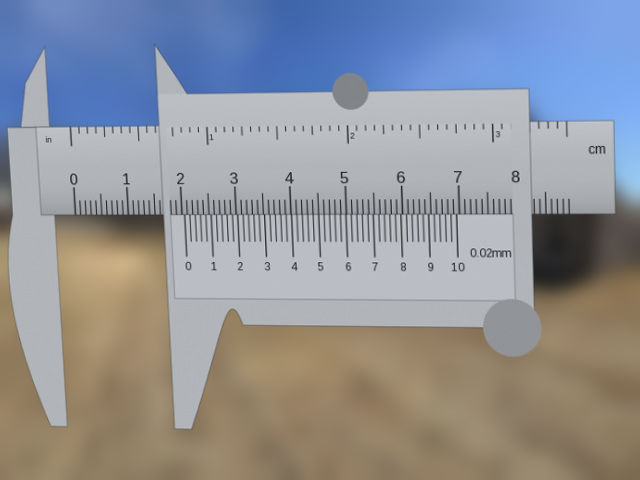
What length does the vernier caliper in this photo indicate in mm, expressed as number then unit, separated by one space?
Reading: 20.5 mm
